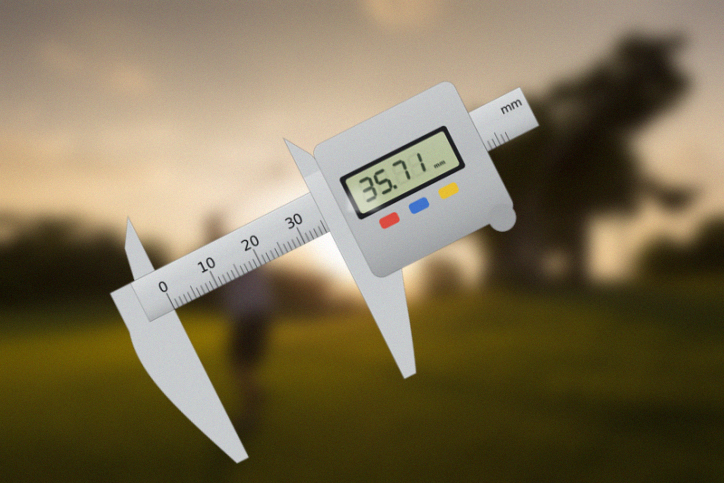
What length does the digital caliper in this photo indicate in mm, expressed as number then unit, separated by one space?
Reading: 35.71 mm
